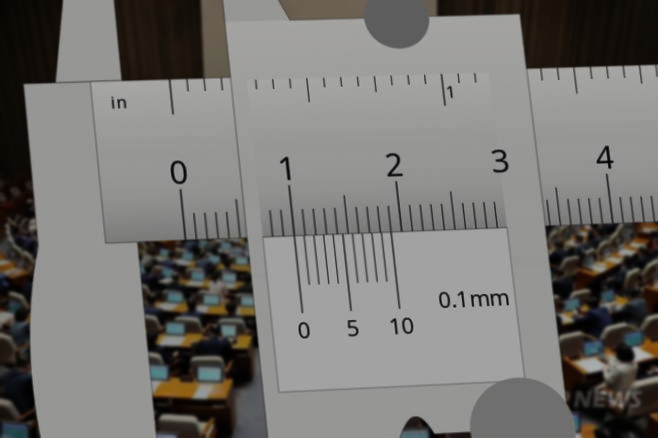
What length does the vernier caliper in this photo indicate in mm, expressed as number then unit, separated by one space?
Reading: 10.0 mm
